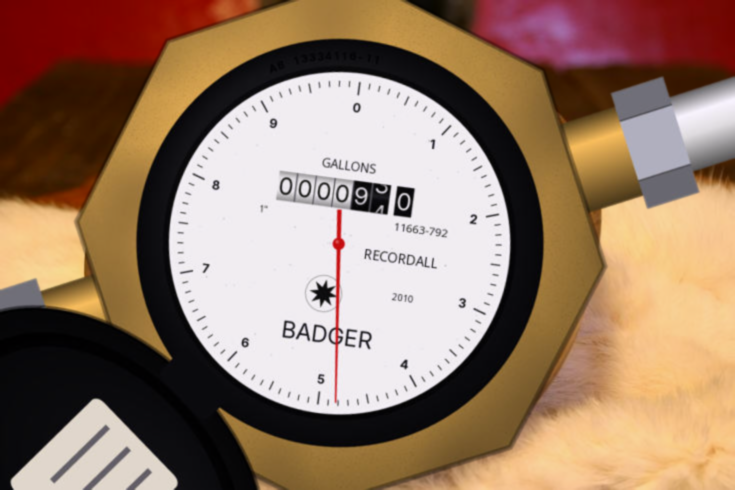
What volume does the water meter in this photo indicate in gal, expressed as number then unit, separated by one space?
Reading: 934.8 gal
